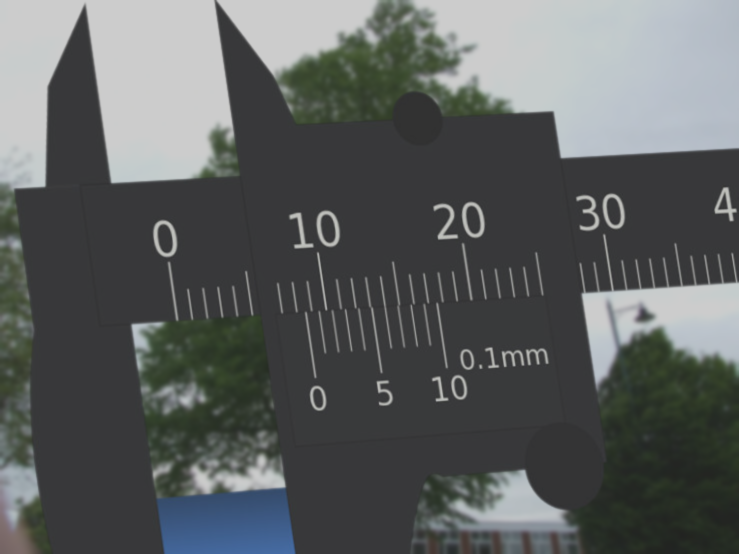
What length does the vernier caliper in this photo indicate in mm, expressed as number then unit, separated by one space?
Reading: 8.6 mm
